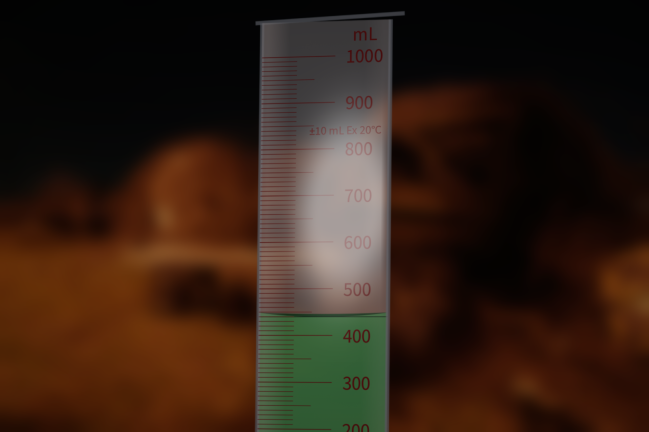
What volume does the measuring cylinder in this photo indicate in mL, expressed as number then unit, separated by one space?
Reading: 440 mL
